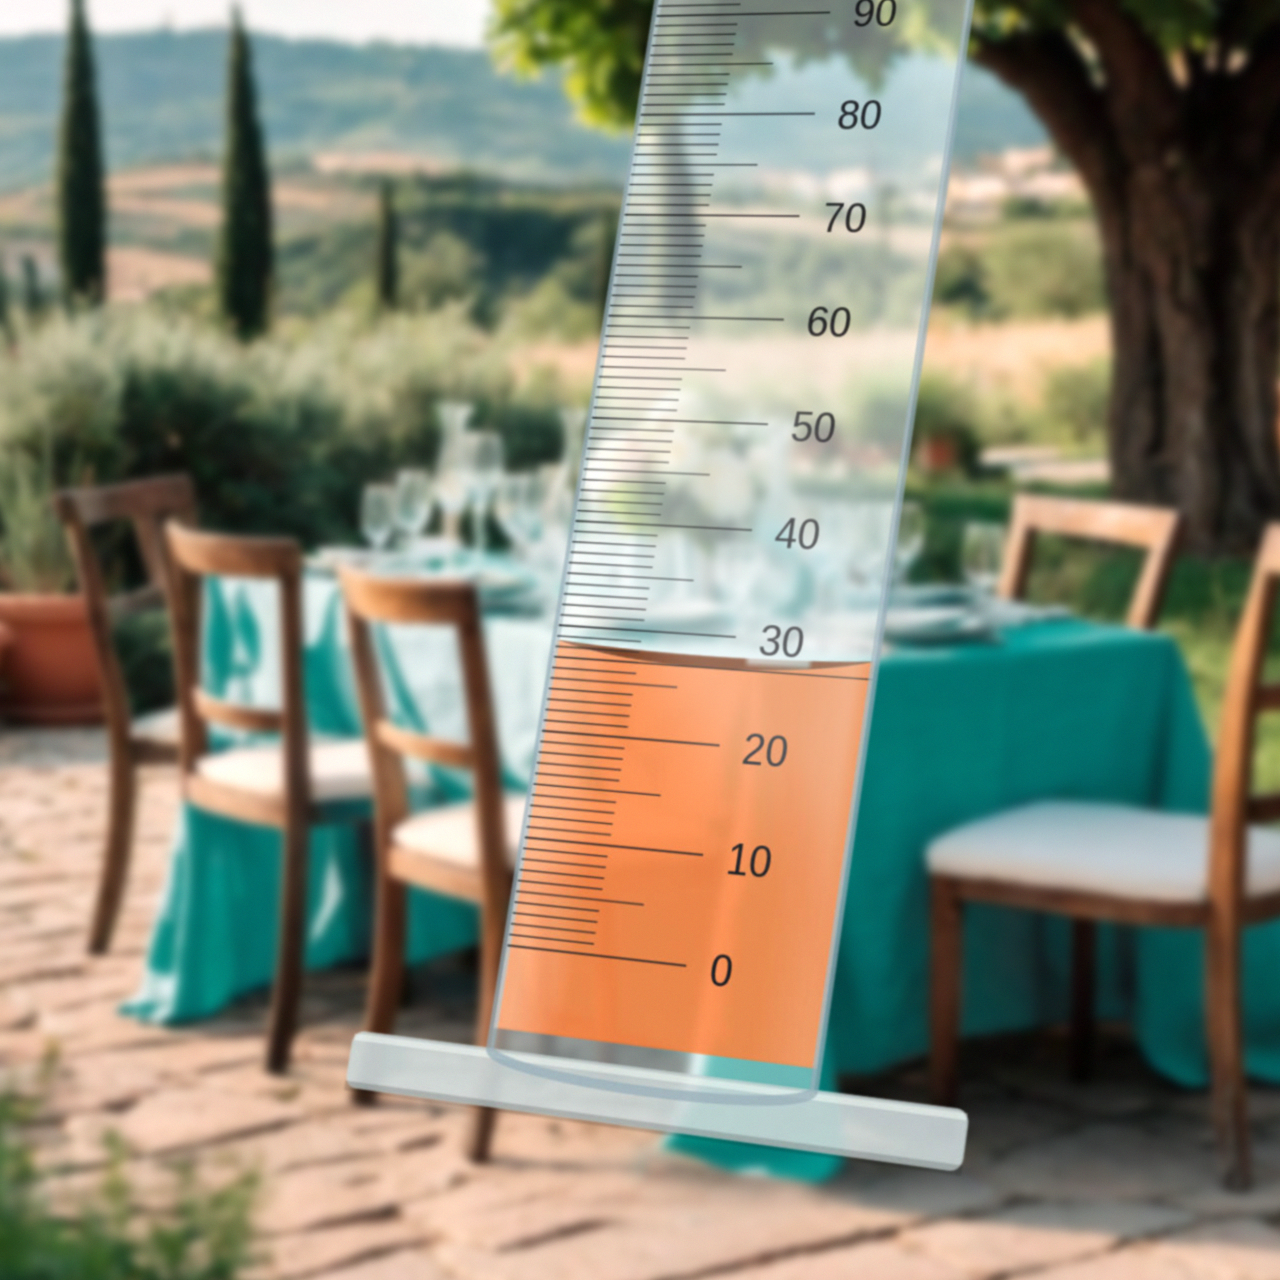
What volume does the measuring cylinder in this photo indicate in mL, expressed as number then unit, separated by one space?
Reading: 27 mL
